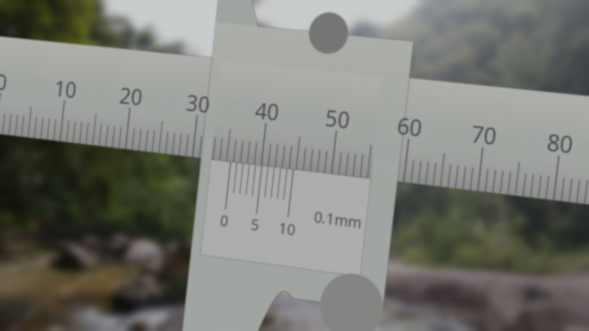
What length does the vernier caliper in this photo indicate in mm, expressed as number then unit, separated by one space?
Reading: 35.6 mm
